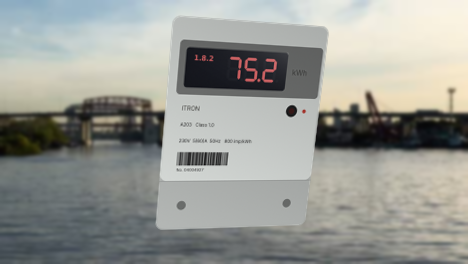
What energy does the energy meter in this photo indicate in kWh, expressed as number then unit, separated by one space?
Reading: 75.2 kWh
